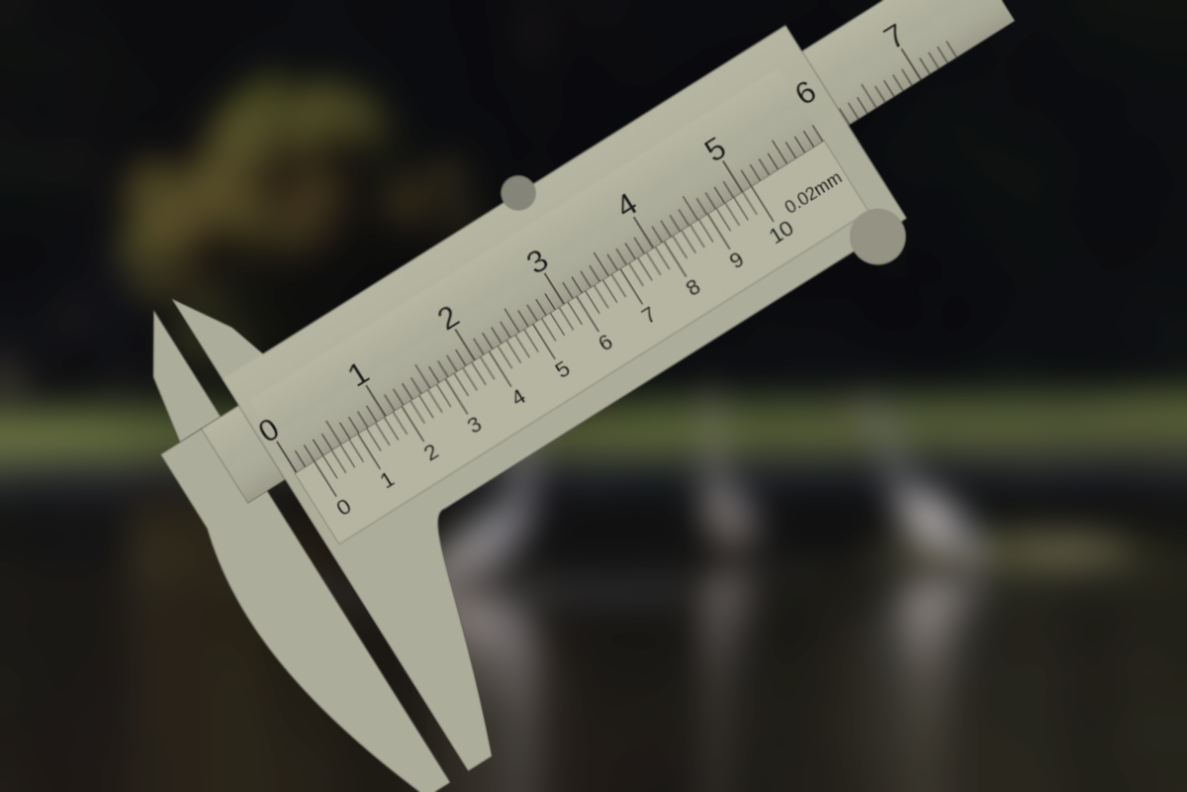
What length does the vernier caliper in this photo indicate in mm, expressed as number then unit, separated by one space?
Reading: 2.0 mm
